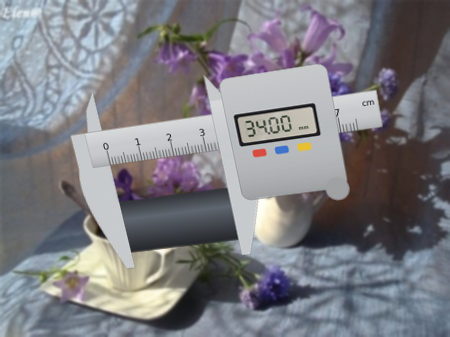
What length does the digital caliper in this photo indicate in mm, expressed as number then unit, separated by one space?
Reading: 34.00 mm
